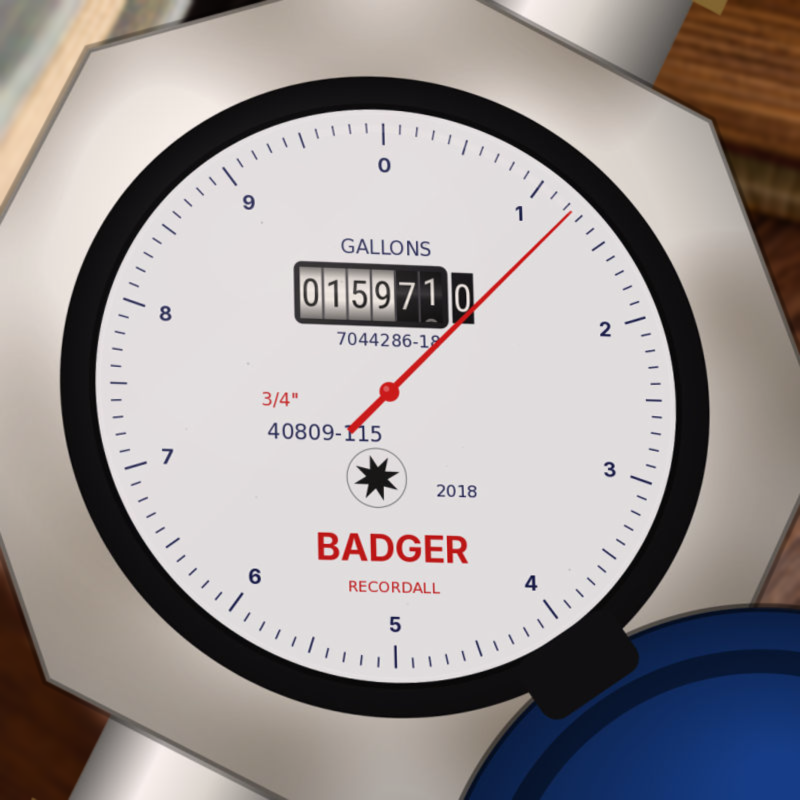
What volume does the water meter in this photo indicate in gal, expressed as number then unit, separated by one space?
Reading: 159711.2 gal
